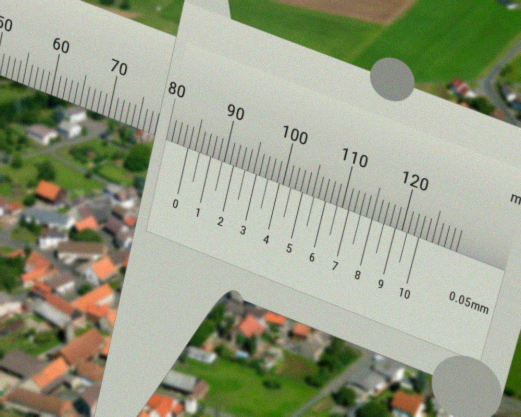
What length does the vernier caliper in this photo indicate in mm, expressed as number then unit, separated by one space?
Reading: 83.8 mm
